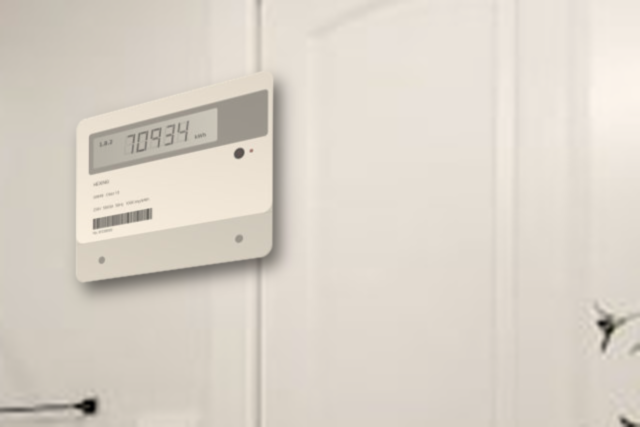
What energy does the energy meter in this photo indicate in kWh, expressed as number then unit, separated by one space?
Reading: 70934 kWh
